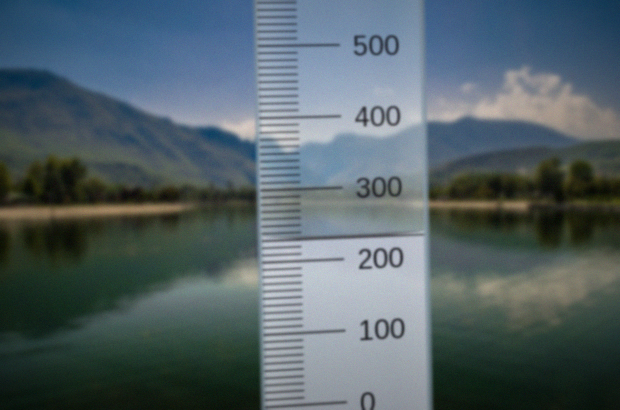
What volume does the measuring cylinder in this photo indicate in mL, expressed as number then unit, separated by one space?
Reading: 230 mL
